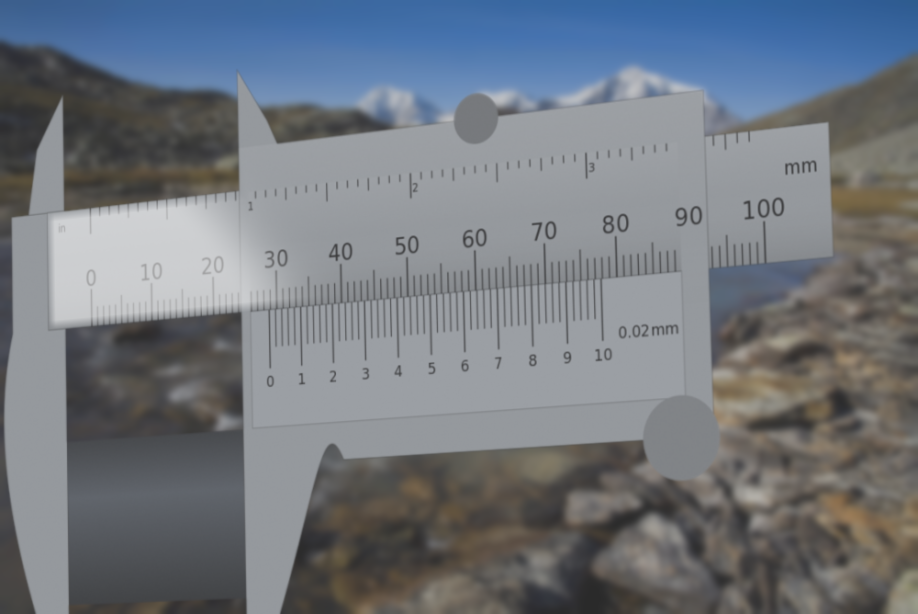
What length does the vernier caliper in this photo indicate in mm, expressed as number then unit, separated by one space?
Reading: 28.8 mm
